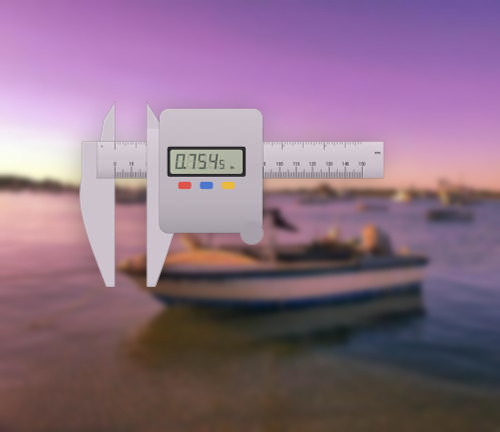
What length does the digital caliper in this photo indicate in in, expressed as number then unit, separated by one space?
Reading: 0.7545 in
